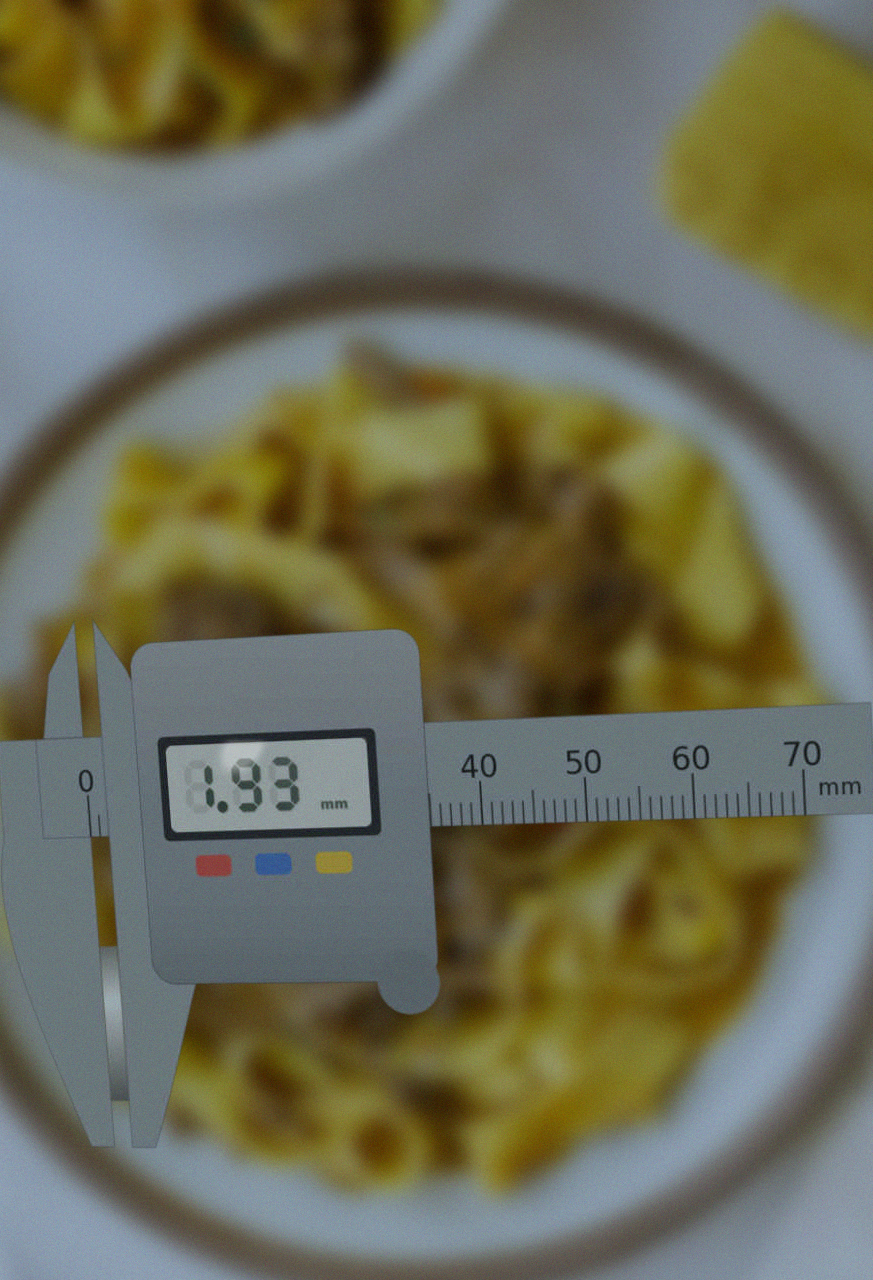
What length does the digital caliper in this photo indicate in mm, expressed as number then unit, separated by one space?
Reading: 1.93 mm
